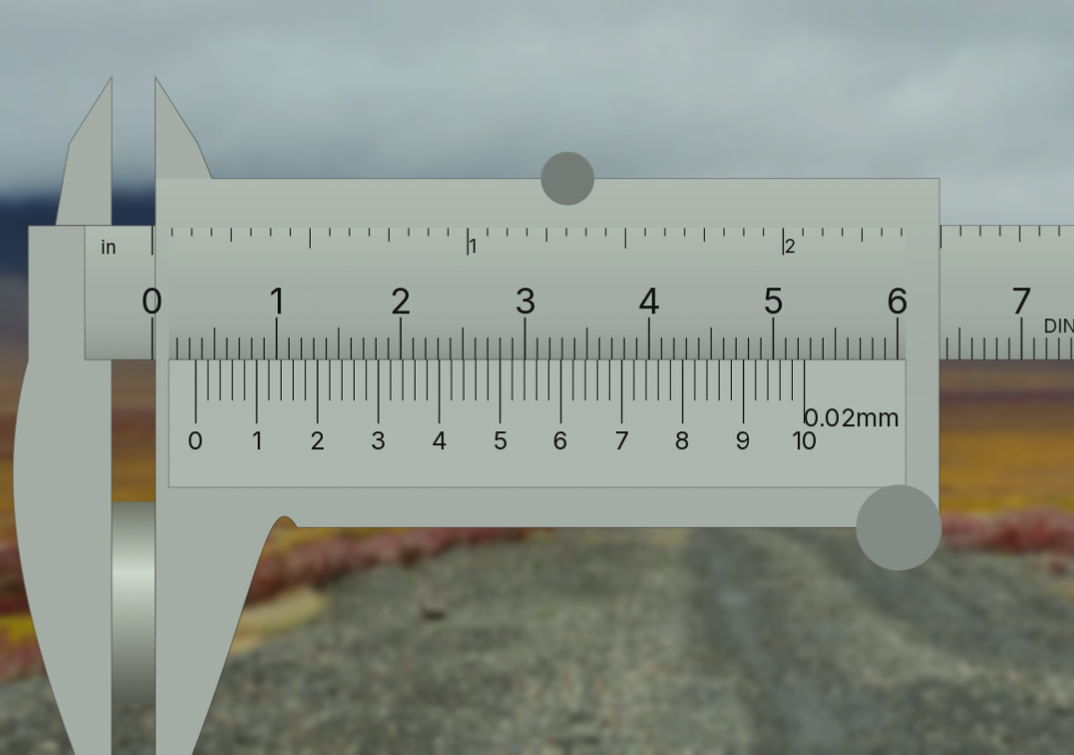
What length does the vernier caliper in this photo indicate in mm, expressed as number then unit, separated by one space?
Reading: 3.5 mm
